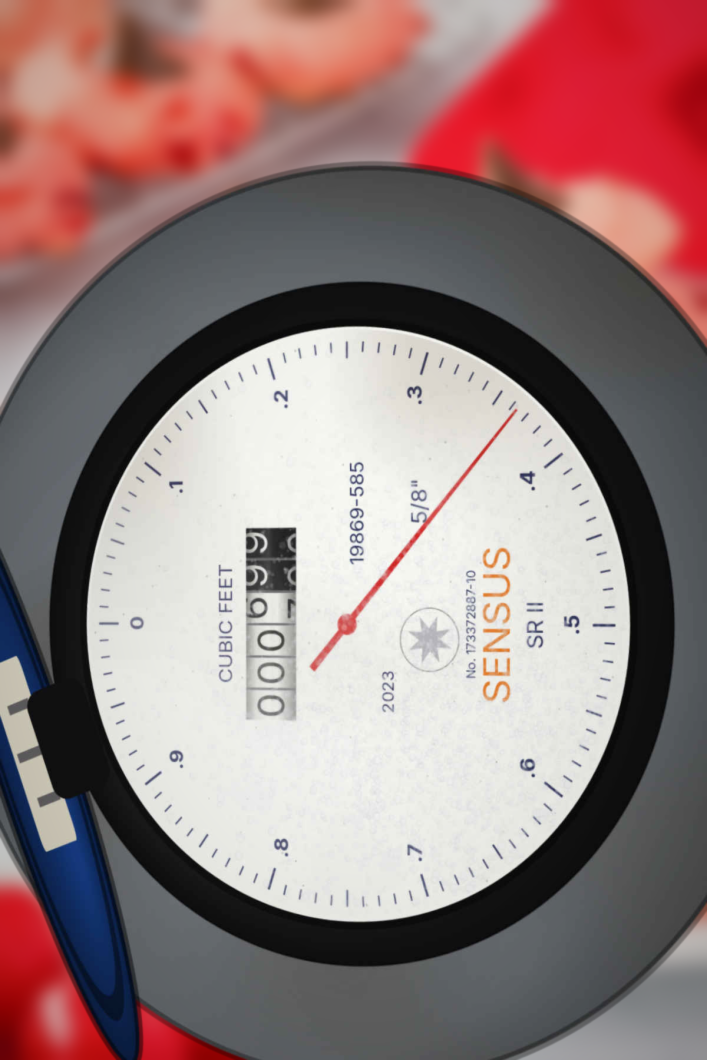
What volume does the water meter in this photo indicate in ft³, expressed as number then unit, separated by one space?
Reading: 699.36 ft³
